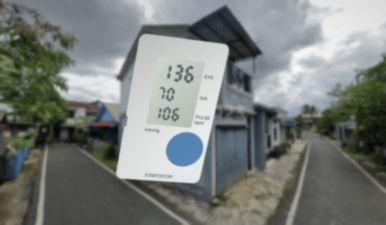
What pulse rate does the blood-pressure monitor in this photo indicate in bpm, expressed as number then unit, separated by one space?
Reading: 106 bpm
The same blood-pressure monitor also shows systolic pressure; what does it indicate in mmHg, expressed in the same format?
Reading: 136 mmHg
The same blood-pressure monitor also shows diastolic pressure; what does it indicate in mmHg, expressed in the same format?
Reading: 70 mmHg
